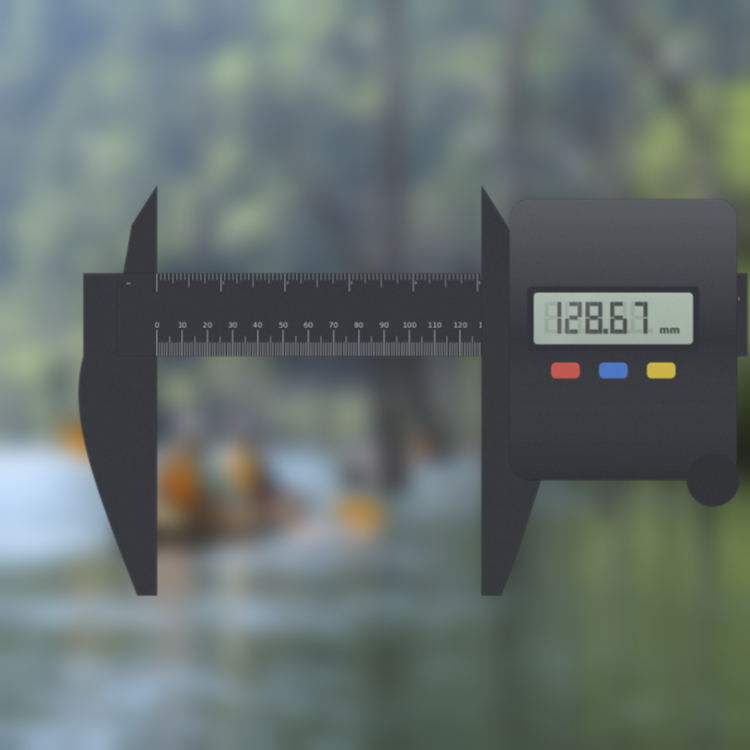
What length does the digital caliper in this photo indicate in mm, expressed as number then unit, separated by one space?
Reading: 128.67 mm
